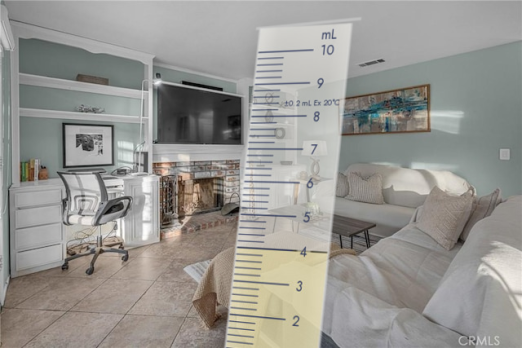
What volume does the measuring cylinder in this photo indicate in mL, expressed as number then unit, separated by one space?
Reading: 4 mL
